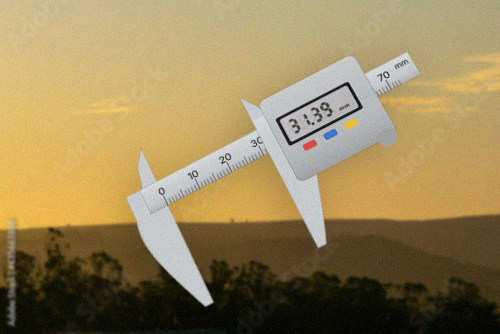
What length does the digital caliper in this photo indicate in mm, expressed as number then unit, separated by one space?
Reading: 31.39 mm
